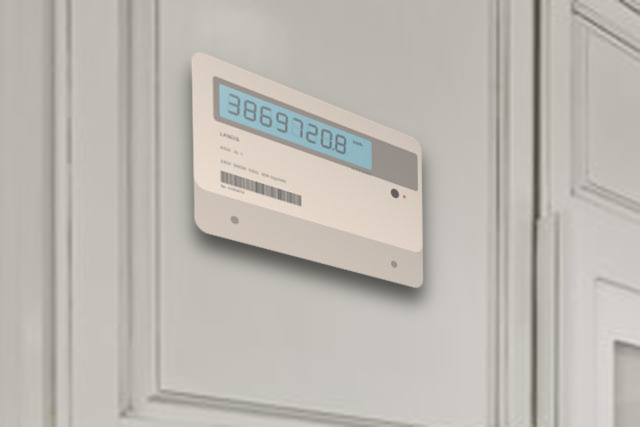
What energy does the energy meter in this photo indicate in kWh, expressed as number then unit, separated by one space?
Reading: 3869720.8 kWh
